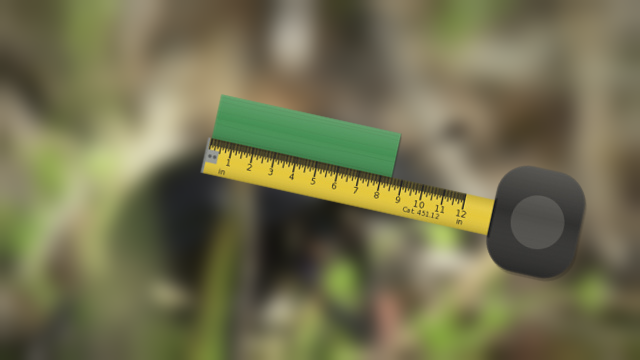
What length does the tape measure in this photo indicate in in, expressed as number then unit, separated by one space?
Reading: 8.5 in
